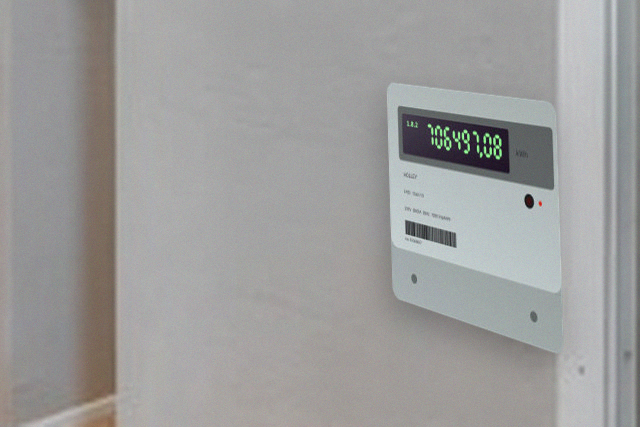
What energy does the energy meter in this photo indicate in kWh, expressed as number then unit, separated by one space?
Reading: 706497.08 kWh
